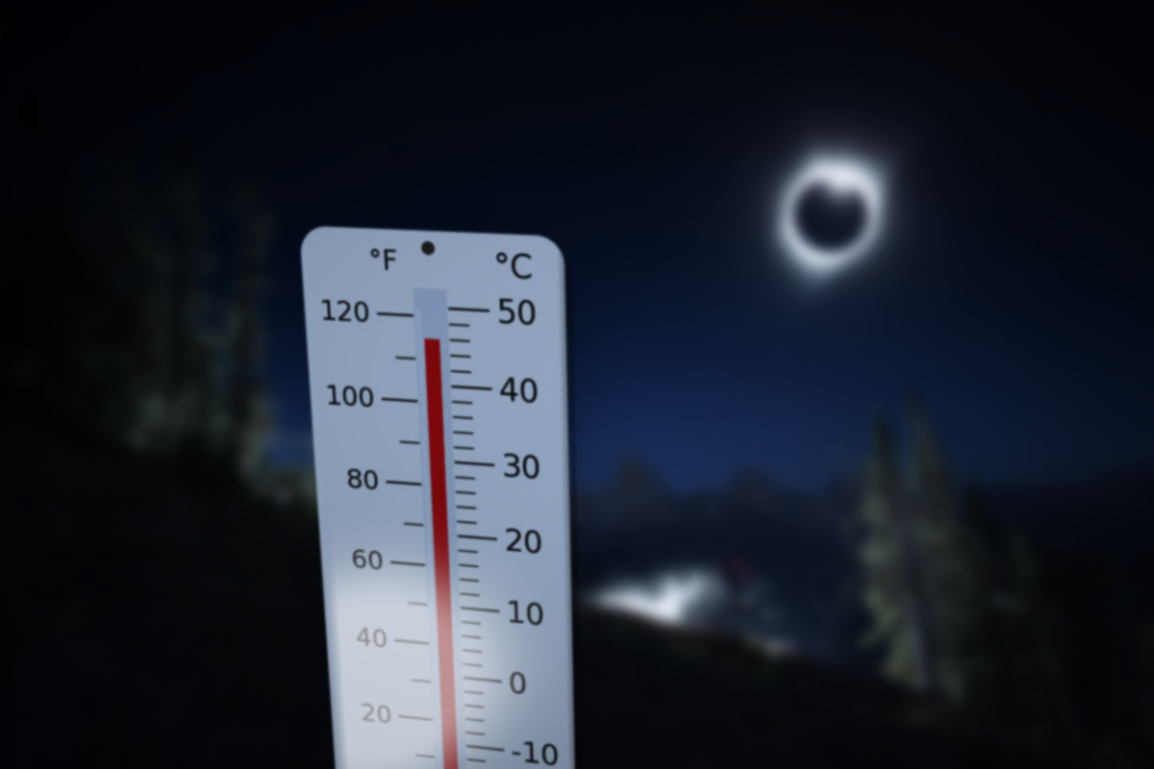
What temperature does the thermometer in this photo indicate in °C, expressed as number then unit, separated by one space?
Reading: 46 °C
